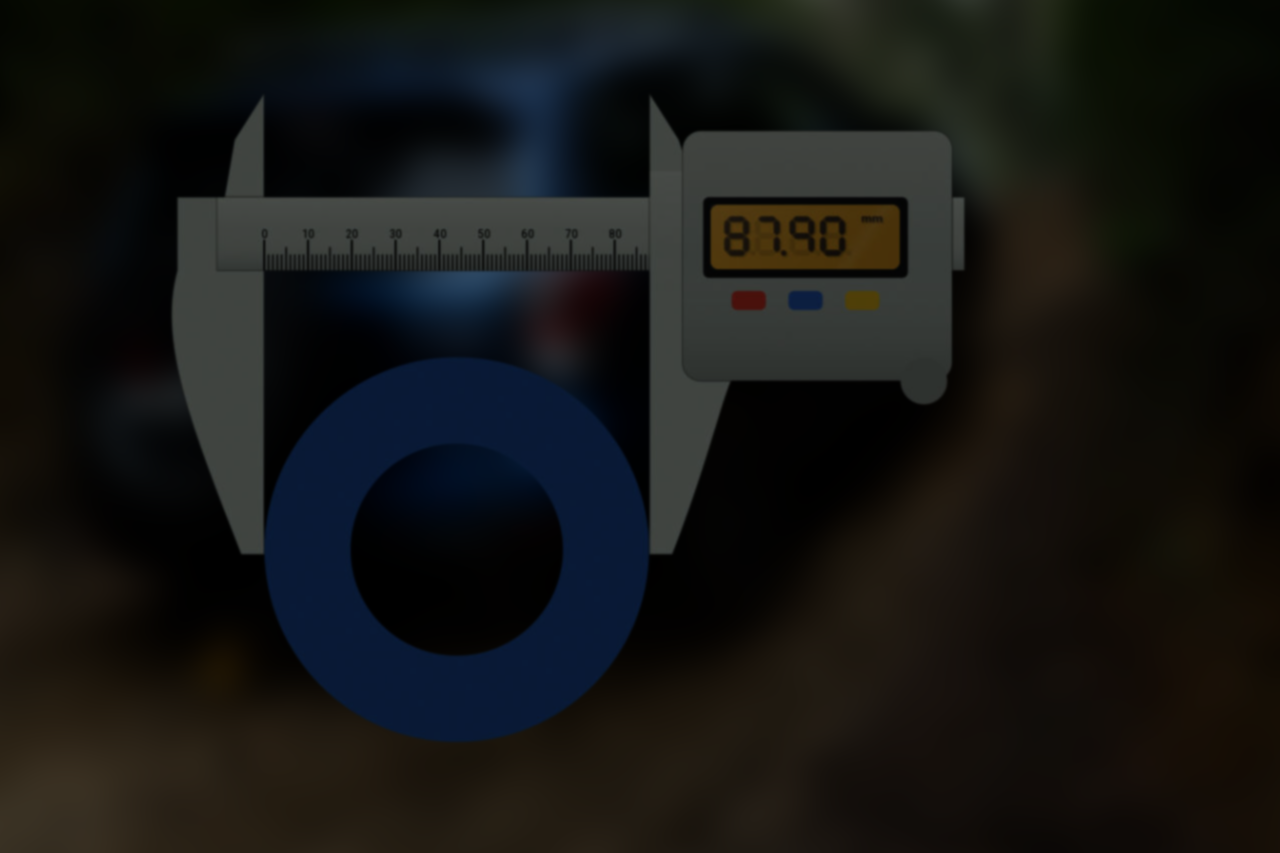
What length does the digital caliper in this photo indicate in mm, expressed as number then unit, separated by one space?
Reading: 87.90 mm
